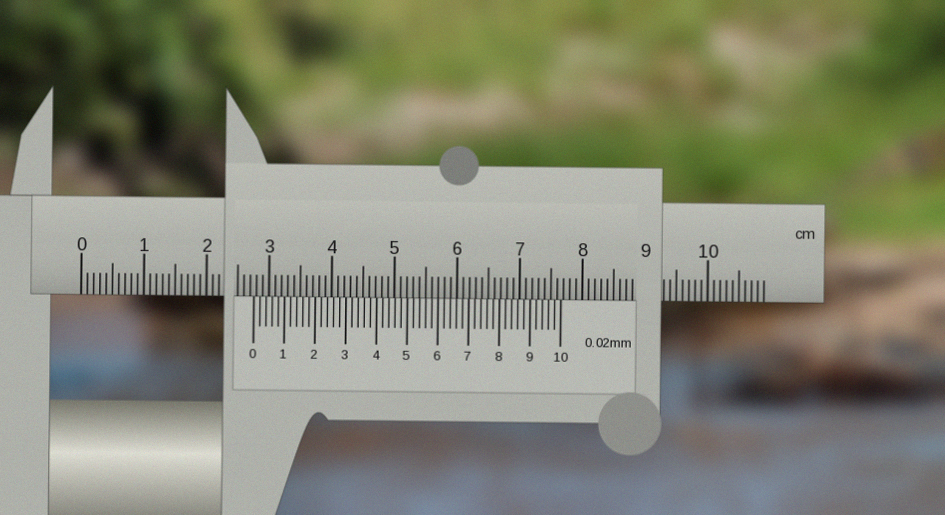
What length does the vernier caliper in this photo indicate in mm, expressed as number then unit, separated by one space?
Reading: 27.6 mm
